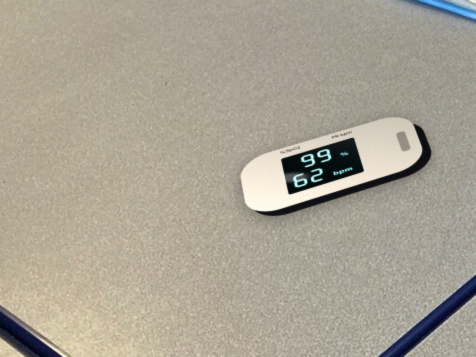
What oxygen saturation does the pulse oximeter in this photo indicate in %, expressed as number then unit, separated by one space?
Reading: 99 %
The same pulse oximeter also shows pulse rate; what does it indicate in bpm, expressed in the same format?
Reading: 62 bpm
